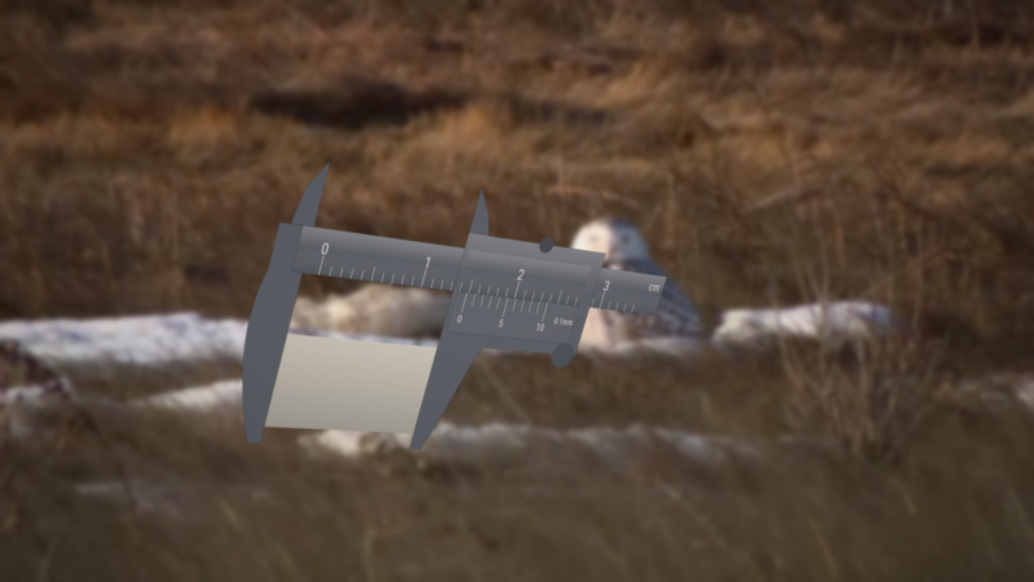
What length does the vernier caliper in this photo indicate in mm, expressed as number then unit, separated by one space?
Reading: 14.8 mm
